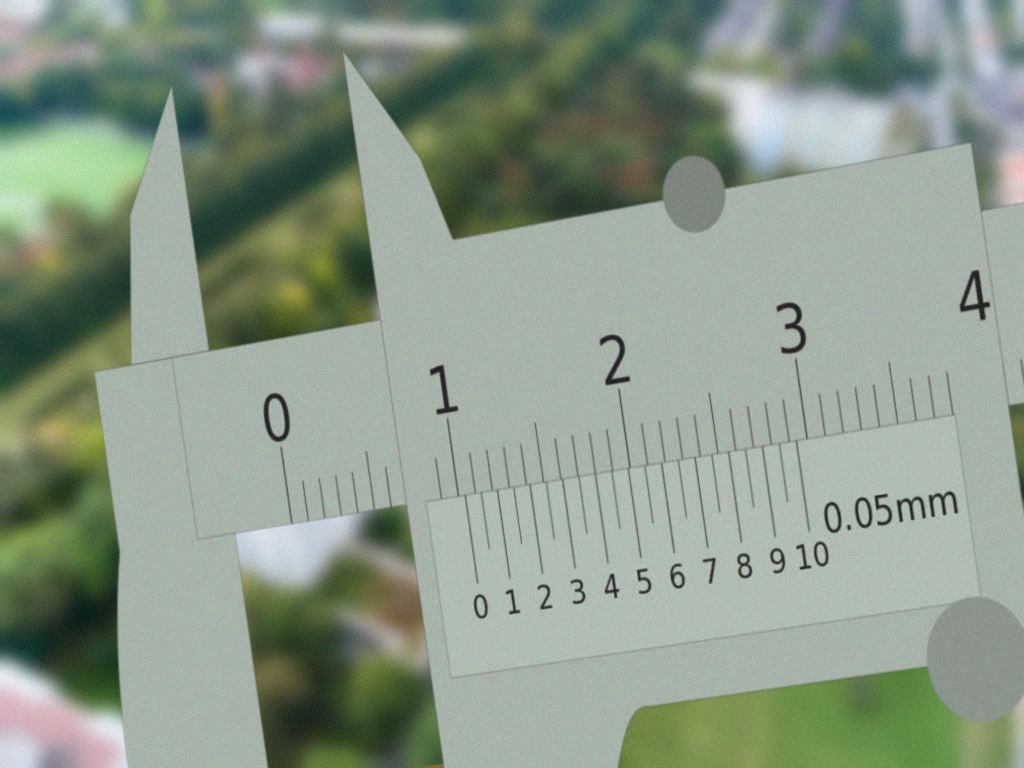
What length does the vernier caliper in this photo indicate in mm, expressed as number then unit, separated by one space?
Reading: 10.4 mm
